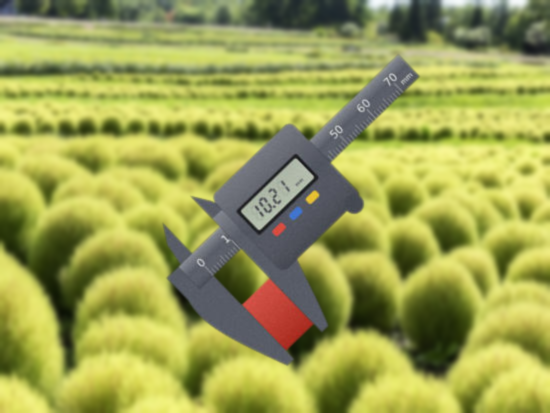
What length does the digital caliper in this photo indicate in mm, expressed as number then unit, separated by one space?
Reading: 10.21 mm
